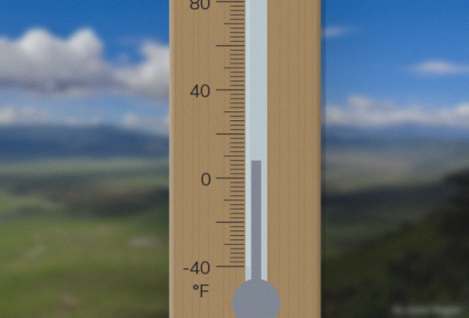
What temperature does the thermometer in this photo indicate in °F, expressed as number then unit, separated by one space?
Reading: 8 °F
